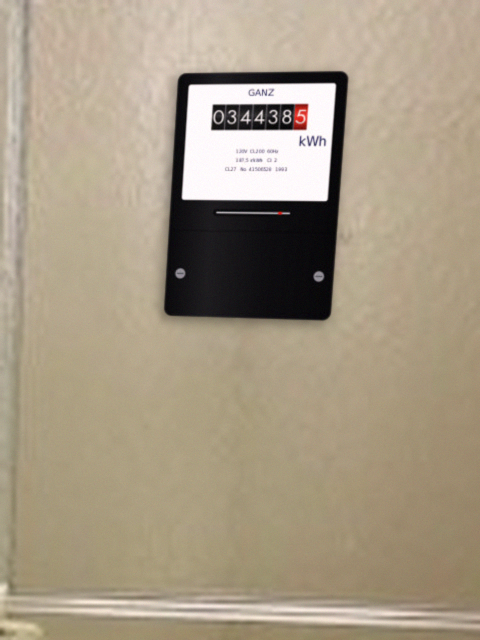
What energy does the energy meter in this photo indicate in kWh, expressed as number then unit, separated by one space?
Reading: 34438.5 kWh
